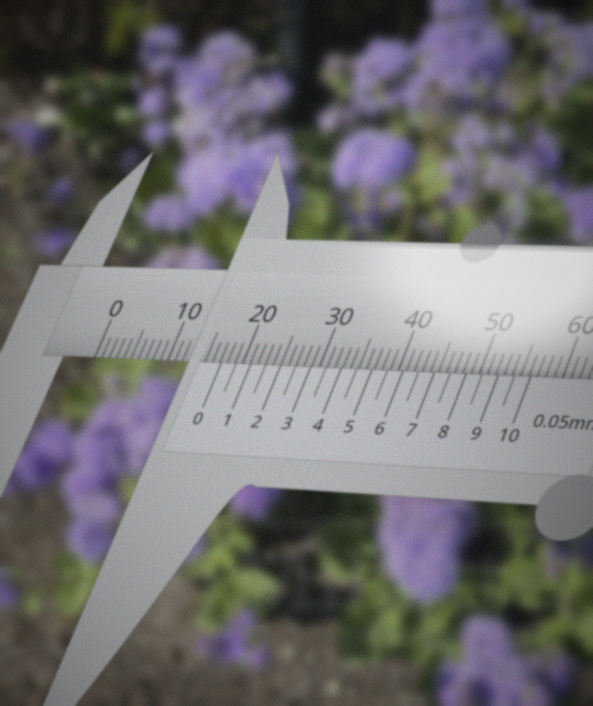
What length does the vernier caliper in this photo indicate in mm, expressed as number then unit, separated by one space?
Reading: 17.2 mm
